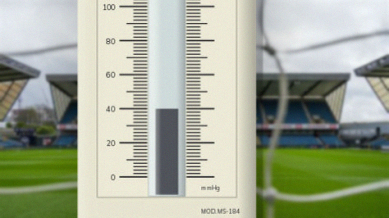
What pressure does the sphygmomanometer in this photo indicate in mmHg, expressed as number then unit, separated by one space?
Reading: 40 mmHg
